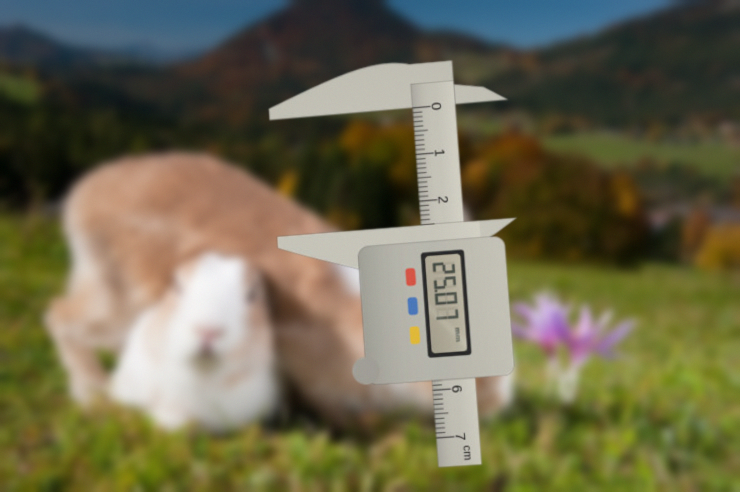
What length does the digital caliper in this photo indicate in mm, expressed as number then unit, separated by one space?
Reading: 25.07 mm
